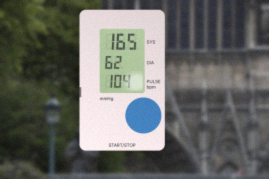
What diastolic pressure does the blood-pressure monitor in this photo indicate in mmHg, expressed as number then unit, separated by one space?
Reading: 62 mmHg
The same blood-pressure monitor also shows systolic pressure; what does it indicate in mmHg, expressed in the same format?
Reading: 165 mmHg
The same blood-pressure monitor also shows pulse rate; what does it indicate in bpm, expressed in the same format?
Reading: 104 bpm
